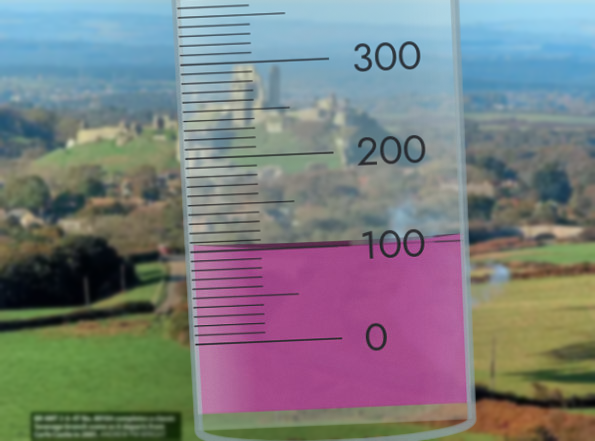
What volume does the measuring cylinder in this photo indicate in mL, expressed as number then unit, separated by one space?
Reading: 100 mL
